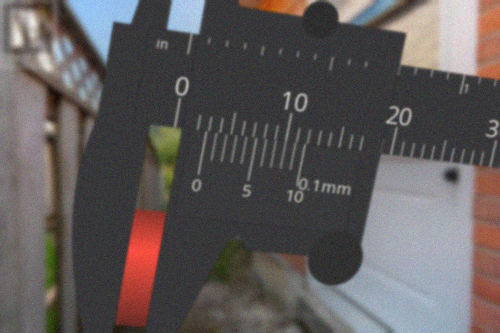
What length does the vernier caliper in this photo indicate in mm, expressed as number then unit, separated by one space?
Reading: 2.8 mm
